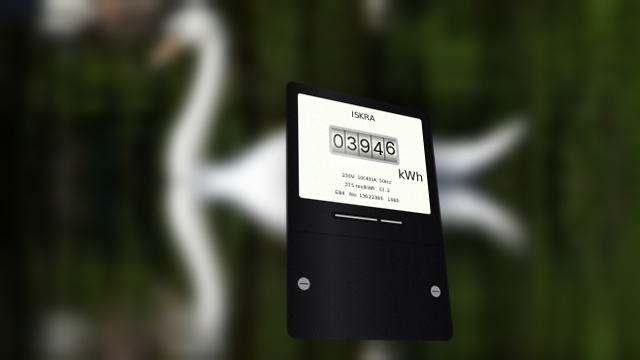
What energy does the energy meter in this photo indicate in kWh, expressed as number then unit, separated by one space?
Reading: 3946 kWh
